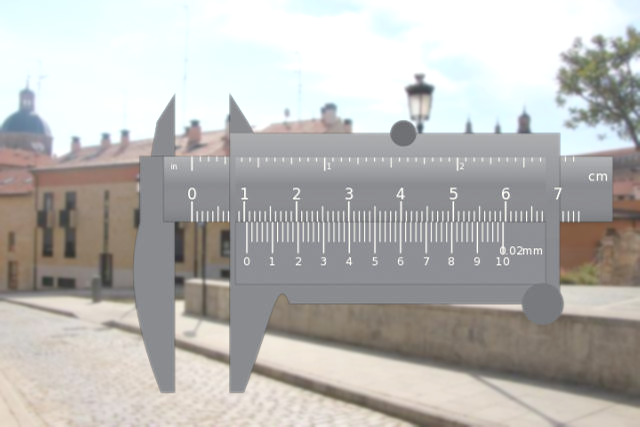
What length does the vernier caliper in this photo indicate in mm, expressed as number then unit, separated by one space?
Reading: 10.5 mm
